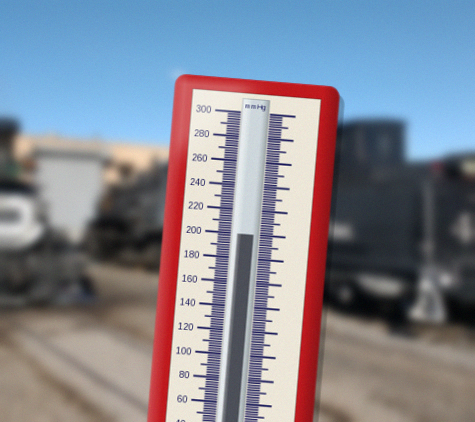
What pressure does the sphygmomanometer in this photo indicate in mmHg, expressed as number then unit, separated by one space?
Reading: 200 mmHg
